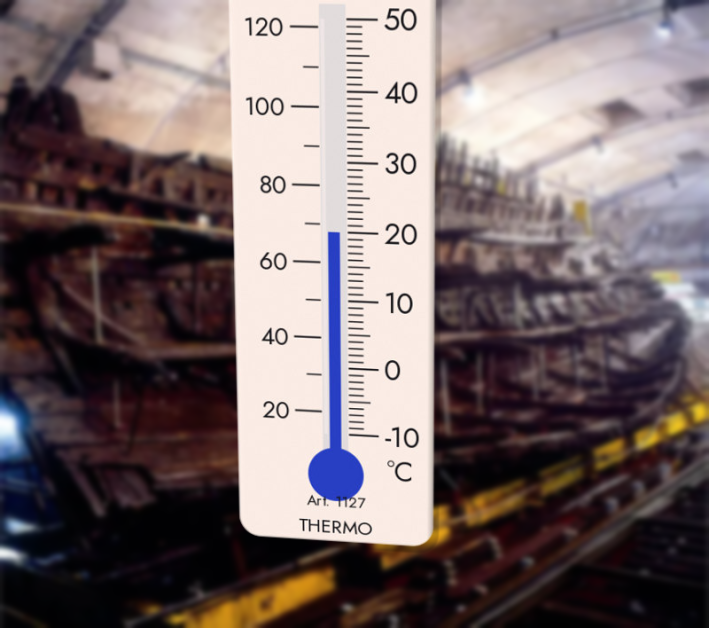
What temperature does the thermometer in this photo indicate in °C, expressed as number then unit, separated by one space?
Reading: 20 °C
